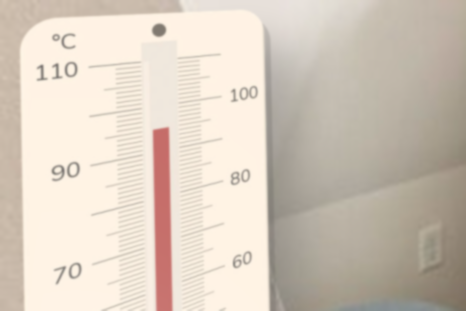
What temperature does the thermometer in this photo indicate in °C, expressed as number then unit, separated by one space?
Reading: 95 °C
